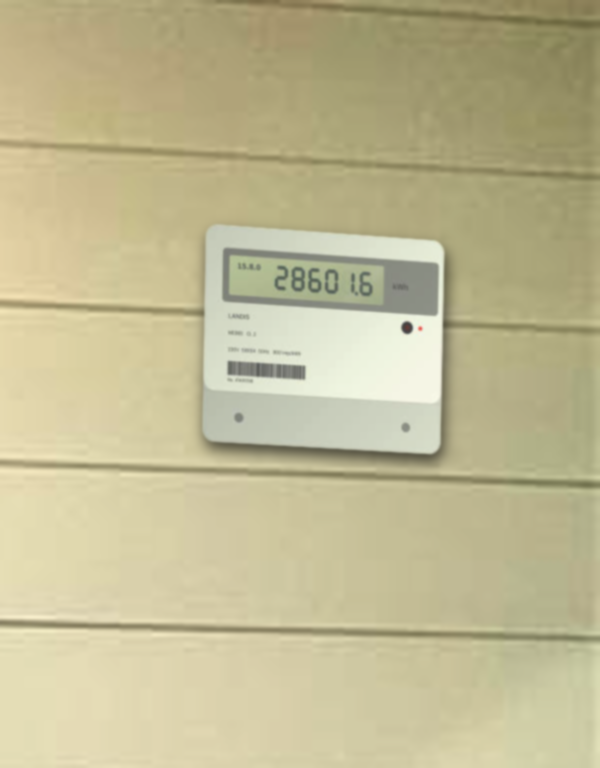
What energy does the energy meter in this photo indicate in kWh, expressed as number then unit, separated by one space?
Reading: 28601.6 kWh
